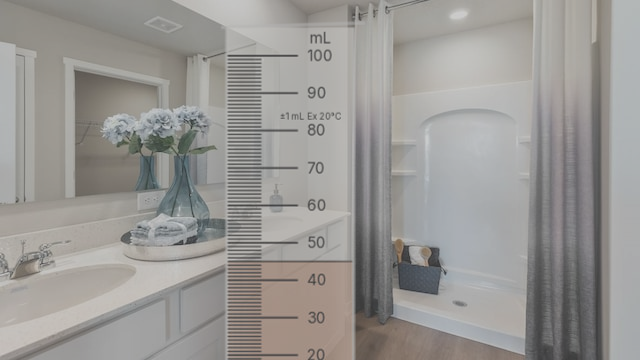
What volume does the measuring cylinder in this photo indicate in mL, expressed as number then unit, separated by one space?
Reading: 45 mL
